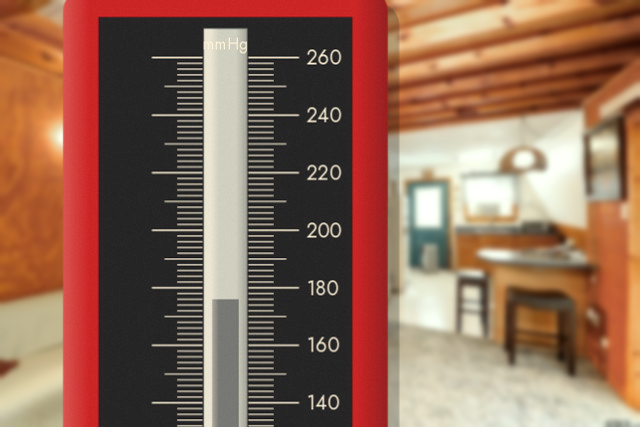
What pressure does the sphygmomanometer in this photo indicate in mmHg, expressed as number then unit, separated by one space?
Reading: 176 mmHg
